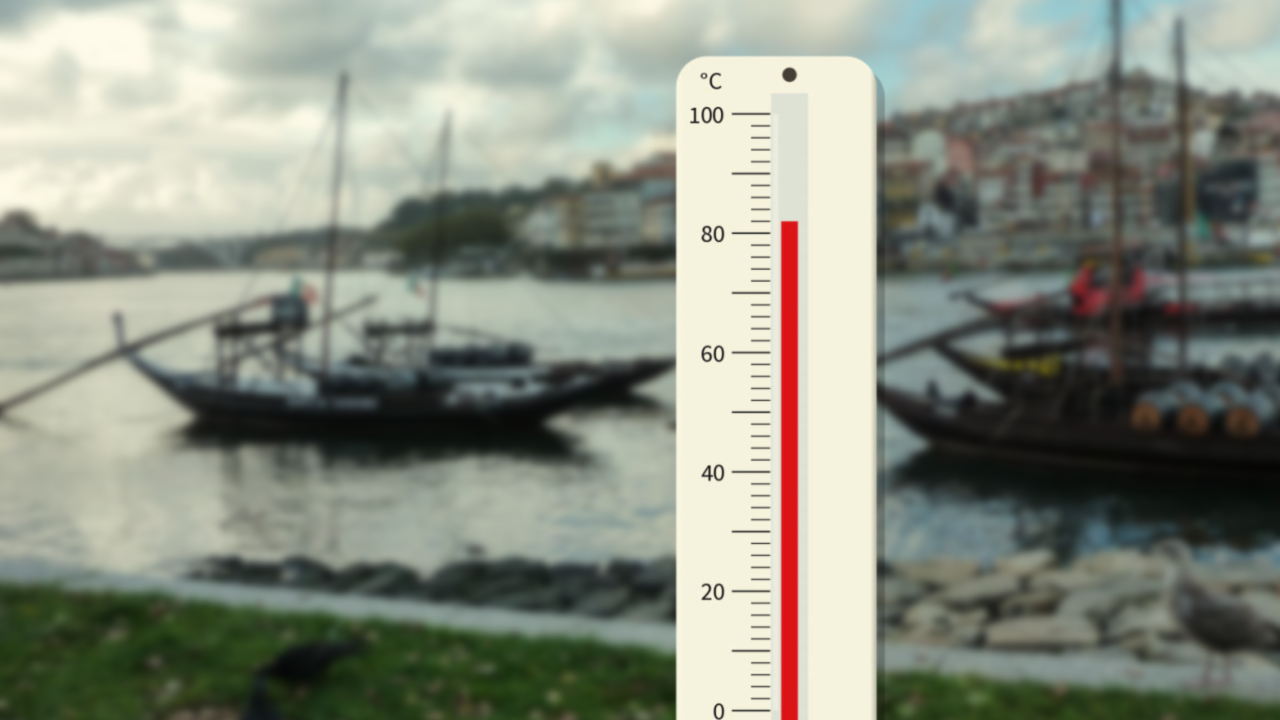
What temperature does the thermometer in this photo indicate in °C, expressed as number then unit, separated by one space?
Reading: 82 °C
